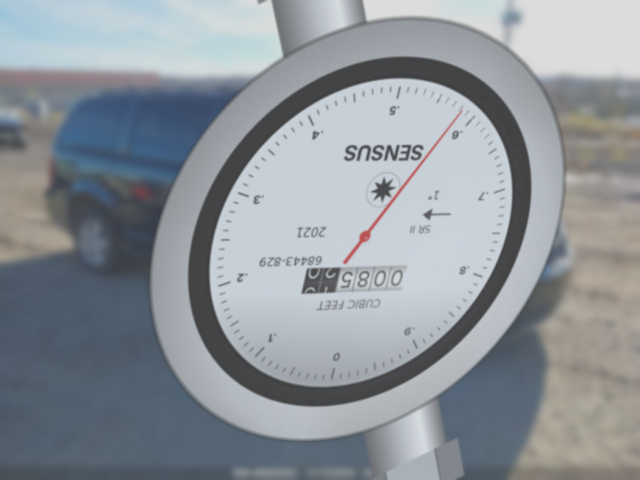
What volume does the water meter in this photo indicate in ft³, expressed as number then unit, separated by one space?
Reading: 8519.58 ft³
